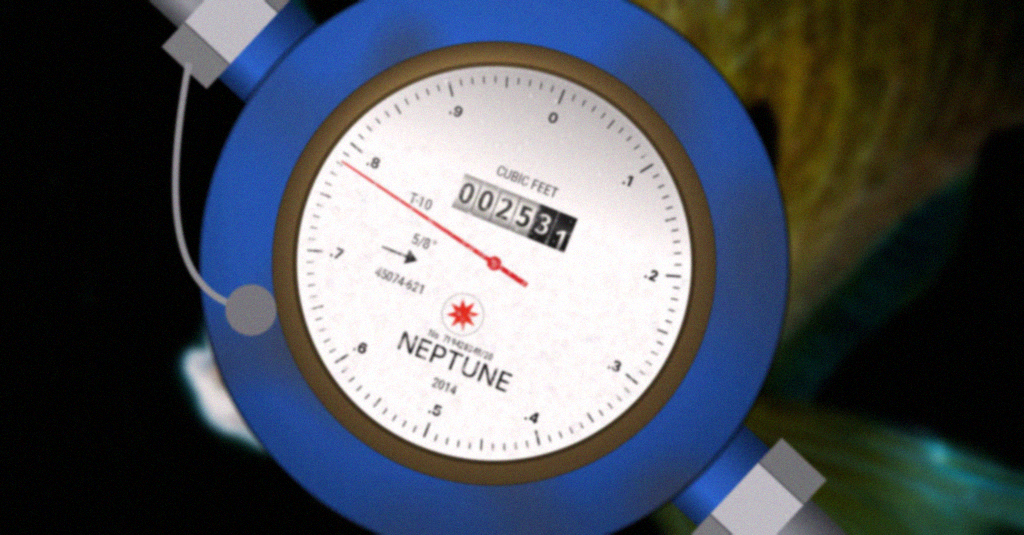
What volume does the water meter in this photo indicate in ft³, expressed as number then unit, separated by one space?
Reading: 2530.78 ft³
